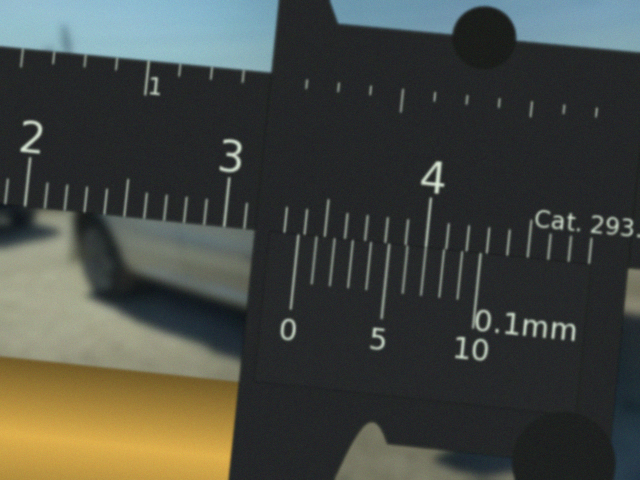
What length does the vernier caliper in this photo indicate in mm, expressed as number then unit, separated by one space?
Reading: 33.7 mm
